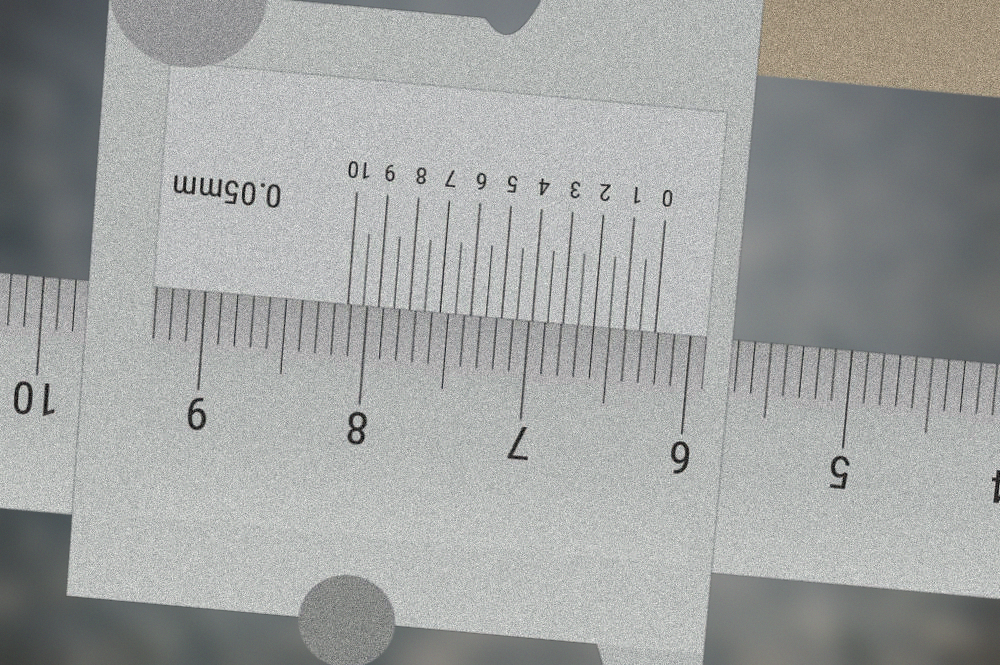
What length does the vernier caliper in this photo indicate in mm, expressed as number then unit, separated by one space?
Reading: 62.2 mm
